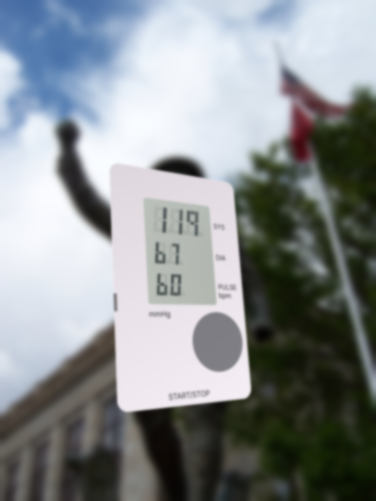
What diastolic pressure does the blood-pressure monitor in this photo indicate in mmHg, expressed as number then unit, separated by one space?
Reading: 67 mmHg
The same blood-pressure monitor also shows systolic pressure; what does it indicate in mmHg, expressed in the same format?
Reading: 119 mmHg
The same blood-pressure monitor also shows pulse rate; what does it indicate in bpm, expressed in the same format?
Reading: 60 bpm
